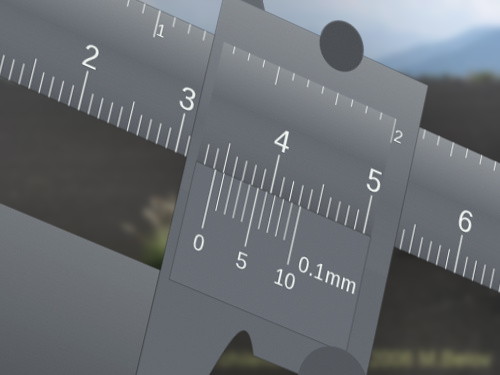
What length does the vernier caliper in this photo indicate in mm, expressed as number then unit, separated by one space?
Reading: 34.2 mm
